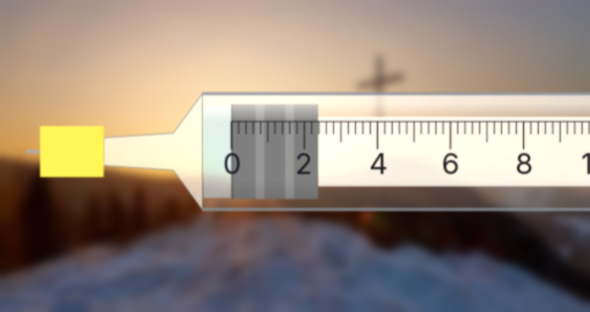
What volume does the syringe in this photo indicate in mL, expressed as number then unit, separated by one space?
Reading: 0 mL
